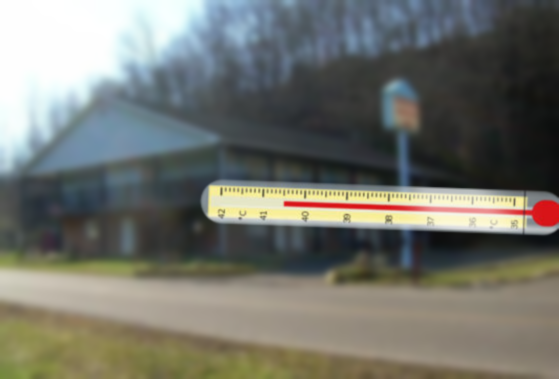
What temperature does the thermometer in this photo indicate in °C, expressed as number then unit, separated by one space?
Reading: 40.5 °C
